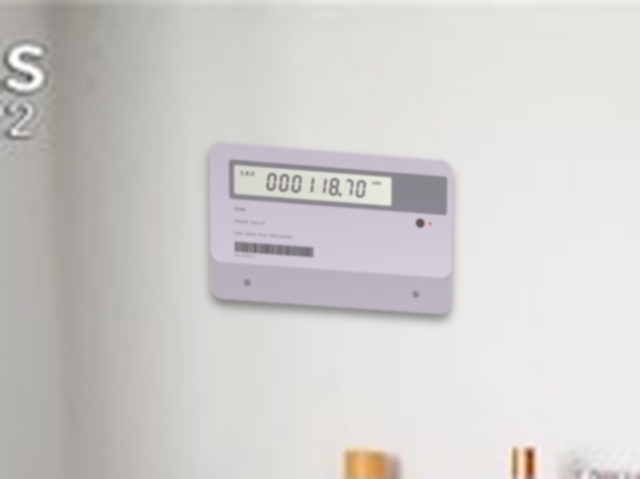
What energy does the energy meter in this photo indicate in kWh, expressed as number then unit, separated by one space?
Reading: 118.70 kWh
